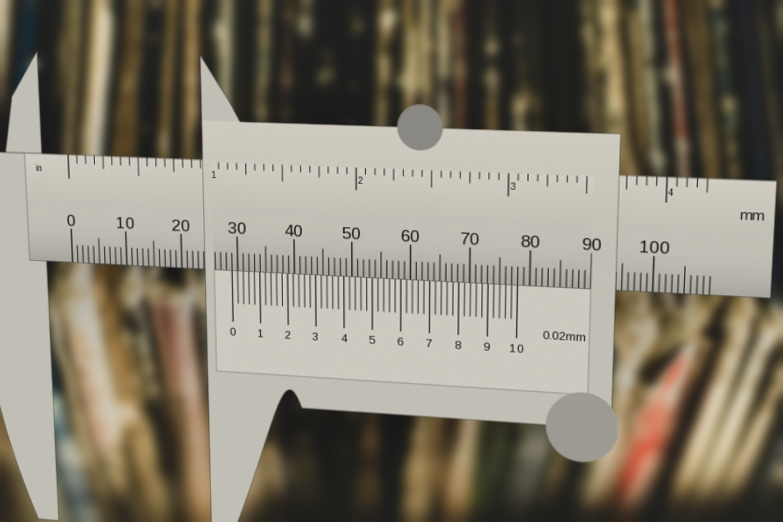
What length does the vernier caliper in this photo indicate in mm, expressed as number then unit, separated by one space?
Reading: 29.0 mm
